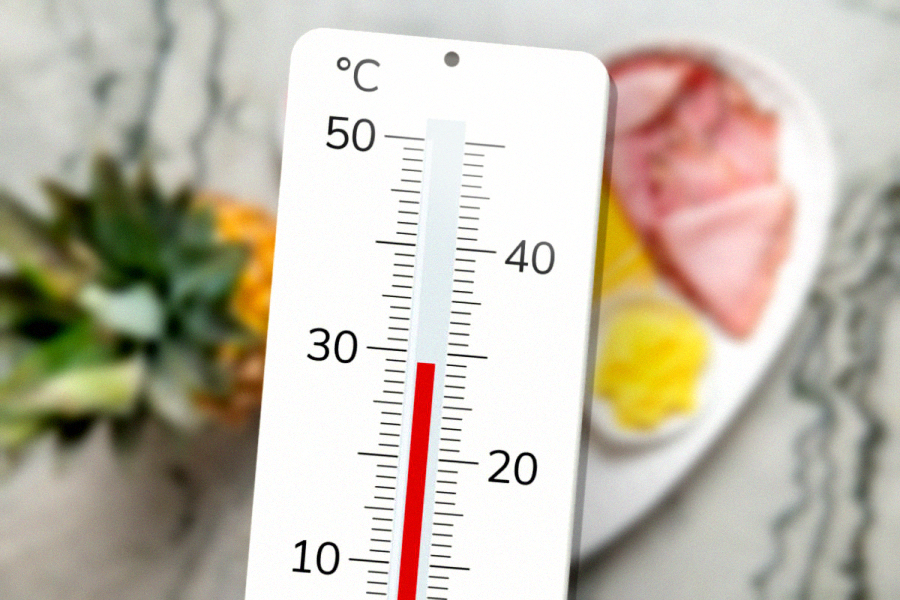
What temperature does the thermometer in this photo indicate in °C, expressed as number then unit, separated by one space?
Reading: 29 °C
